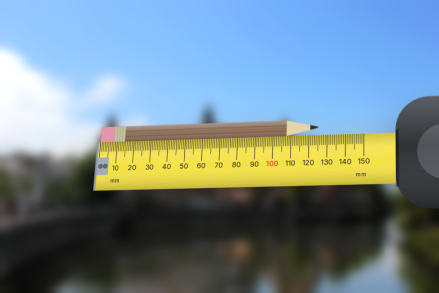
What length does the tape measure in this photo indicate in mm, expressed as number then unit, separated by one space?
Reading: 125 mm
